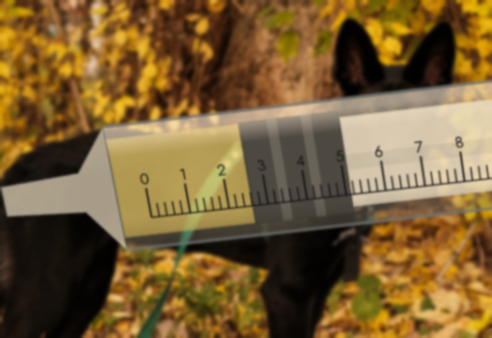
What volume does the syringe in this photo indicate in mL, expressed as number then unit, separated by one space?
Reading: 2.6 mL
